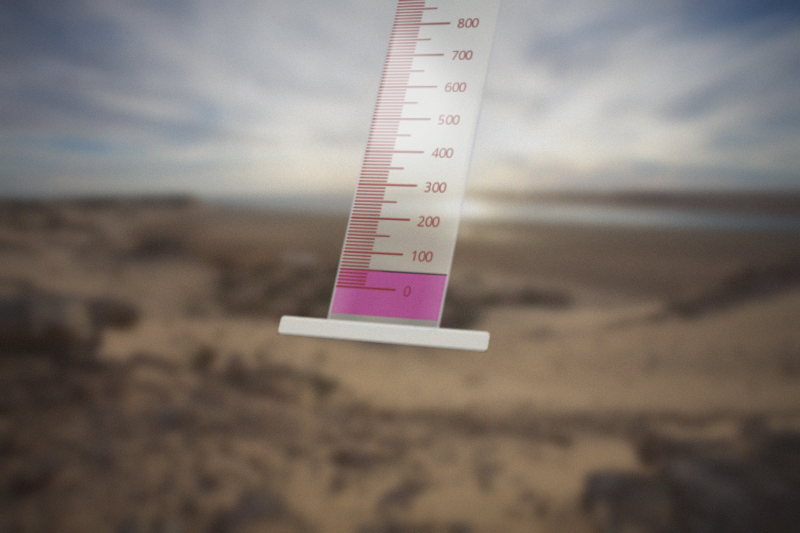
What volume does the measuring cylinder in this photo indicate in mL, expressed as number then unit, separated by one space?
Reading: 50 mL
